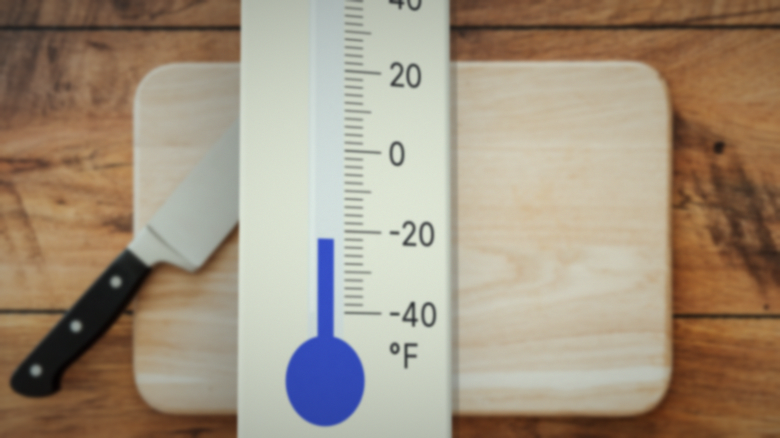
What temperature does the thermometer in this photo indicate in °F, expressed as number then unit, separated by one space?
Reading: -22 °F
